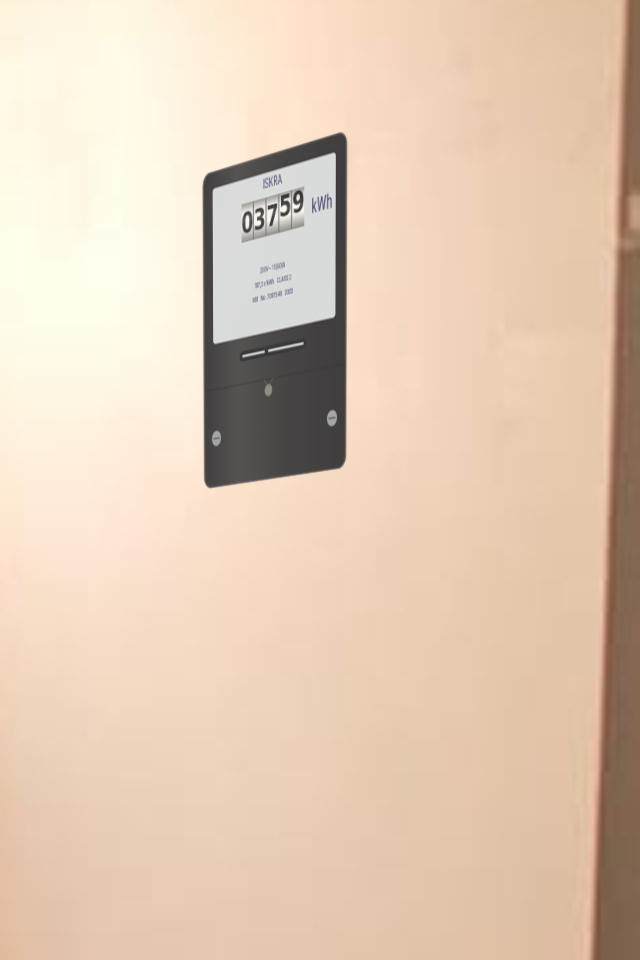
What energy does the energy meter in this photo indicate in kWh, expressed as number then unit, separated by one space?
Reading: 3759 kWh
